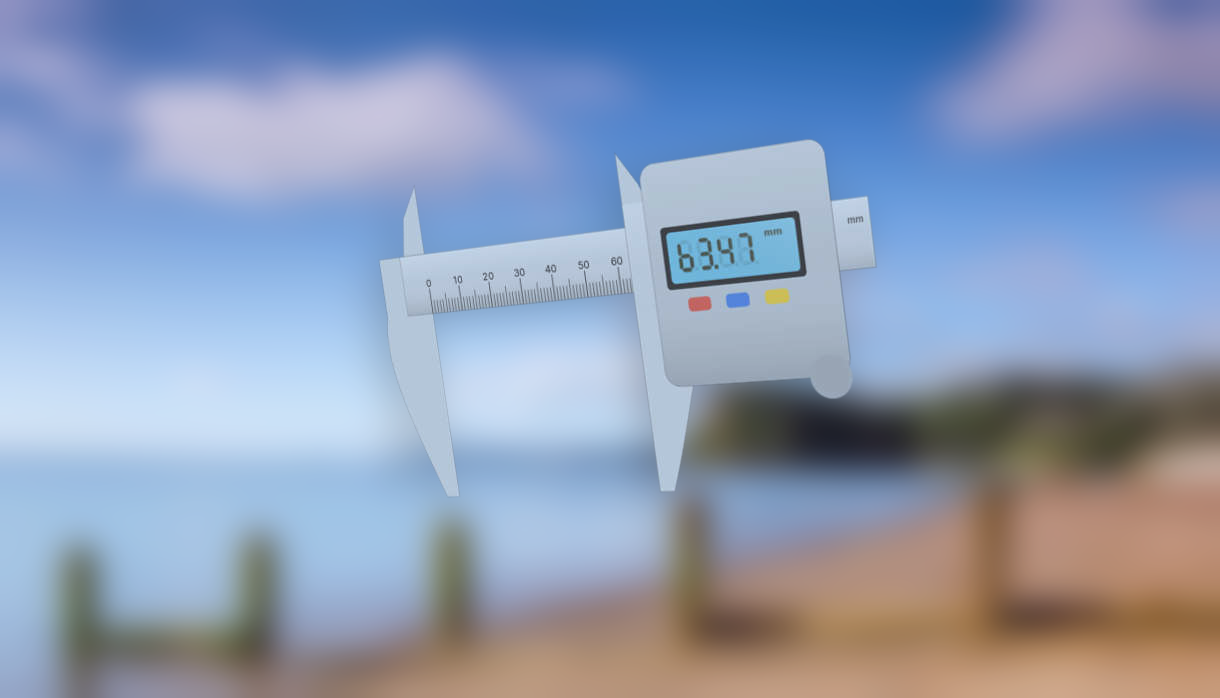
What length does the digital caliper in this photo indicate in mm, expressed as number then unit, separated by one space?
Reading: 63.47 mm
